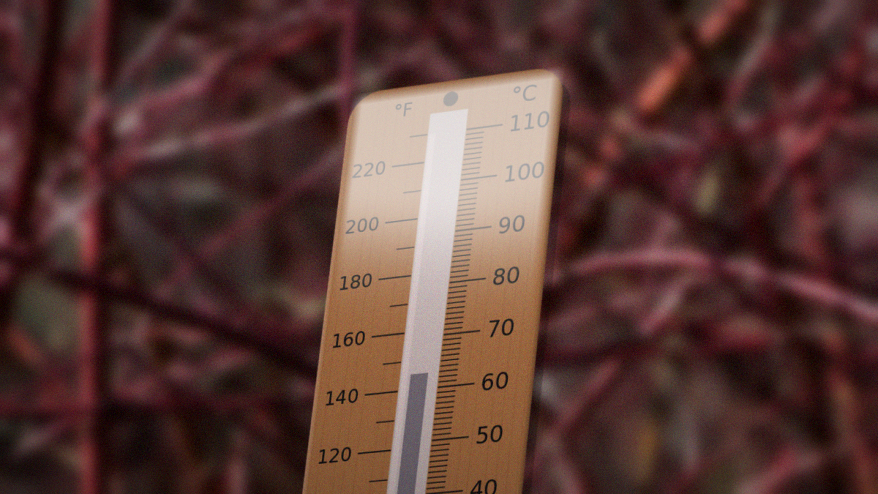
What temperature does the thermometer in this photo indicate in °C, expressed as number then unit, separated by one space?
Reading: 63 °C
